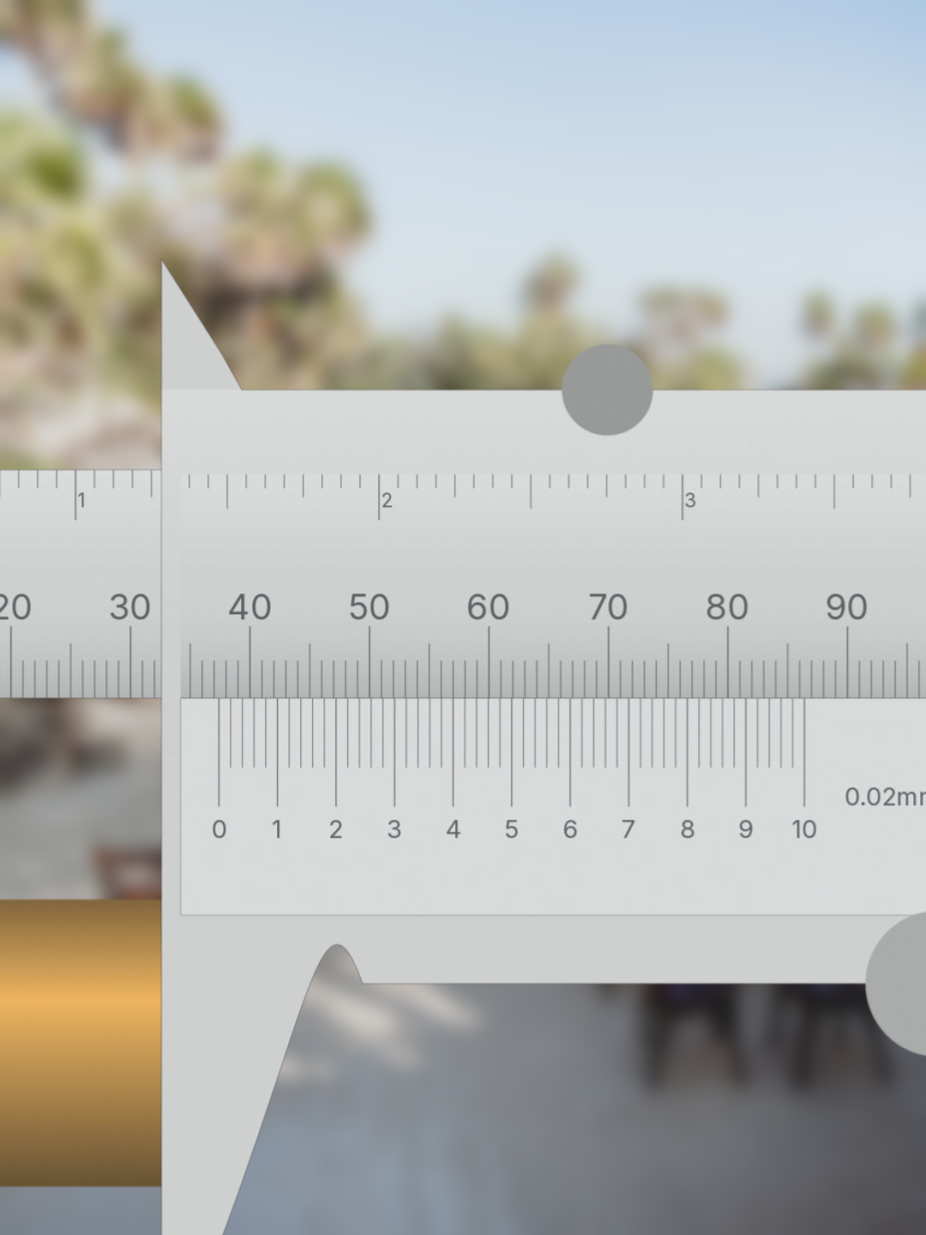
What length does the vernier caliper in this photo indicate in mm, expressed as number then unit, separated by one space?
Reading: 37.4 mm
